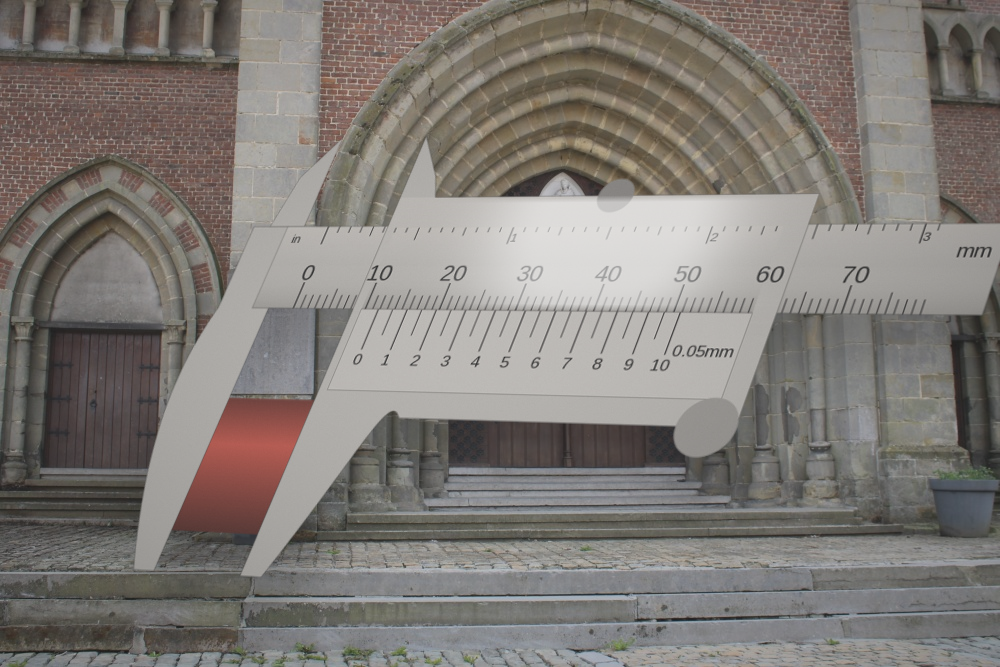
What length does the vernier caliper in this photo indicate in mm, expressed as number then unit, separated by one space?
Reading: 11.8 mm
